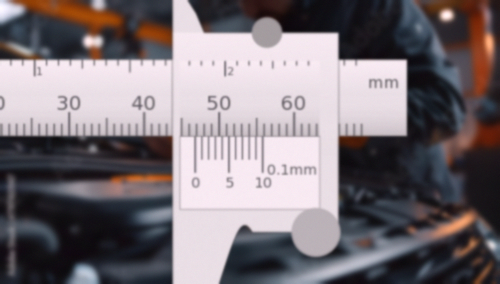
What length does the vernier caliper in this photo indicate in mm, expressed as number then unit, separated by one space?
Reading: 46.8 mm
